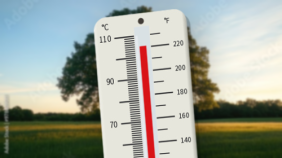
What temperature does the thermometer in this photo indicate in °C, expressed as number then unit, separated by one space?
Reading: 105 °C
